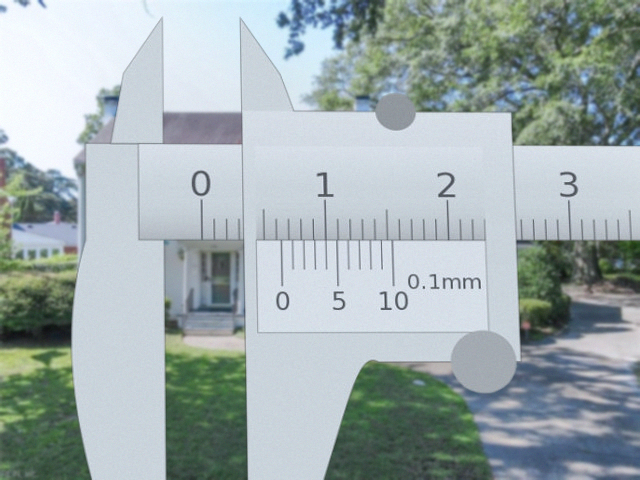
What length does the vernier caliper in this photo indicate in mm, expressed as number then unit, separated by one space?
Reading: 6.4 mm
